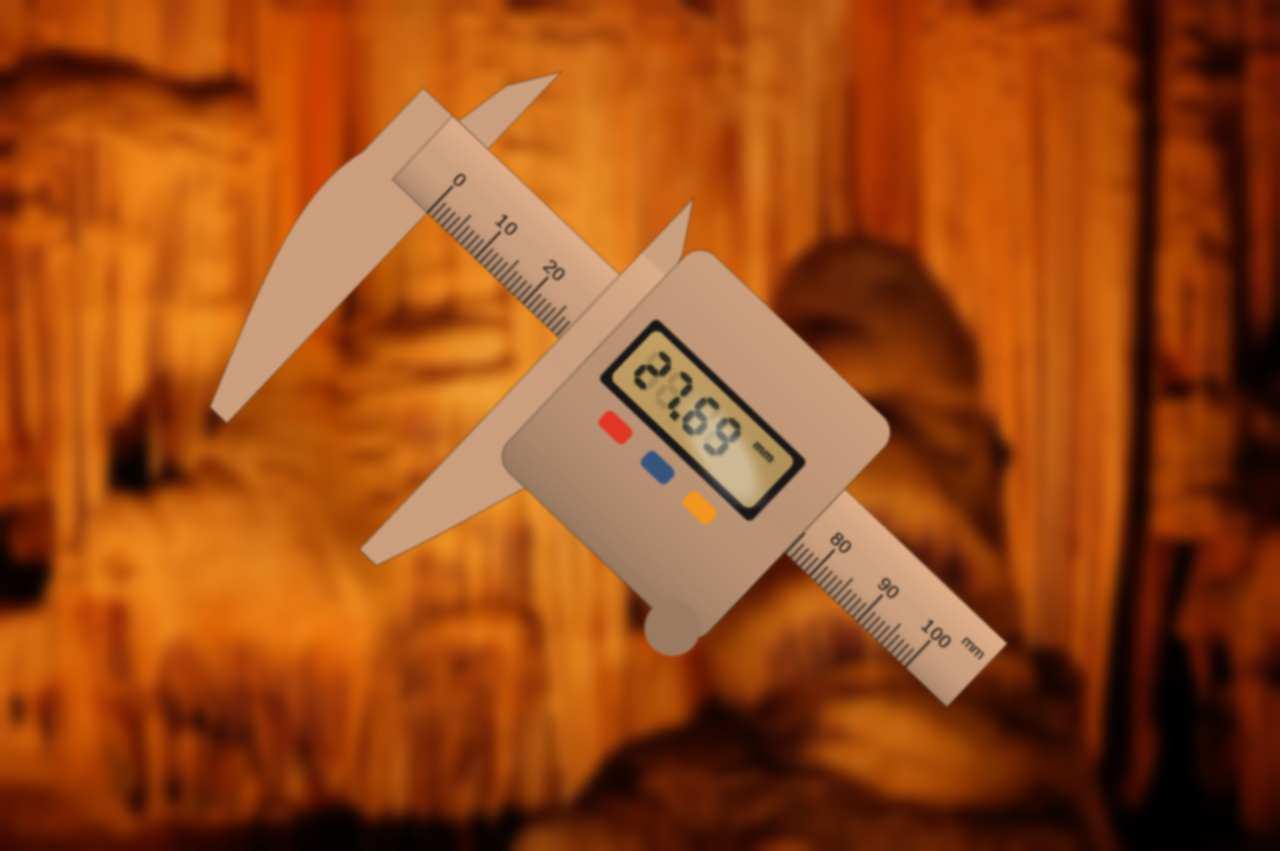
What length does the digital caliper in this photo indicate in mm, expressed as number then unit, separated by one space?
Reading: 27.69 mm
